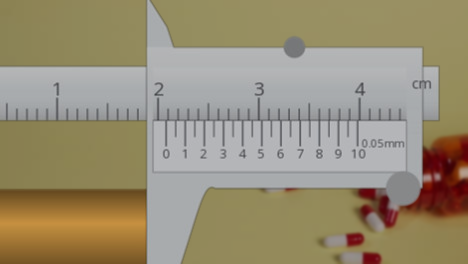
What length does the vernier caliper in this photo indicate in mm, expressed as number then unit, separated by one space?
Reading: 20.8 mm
